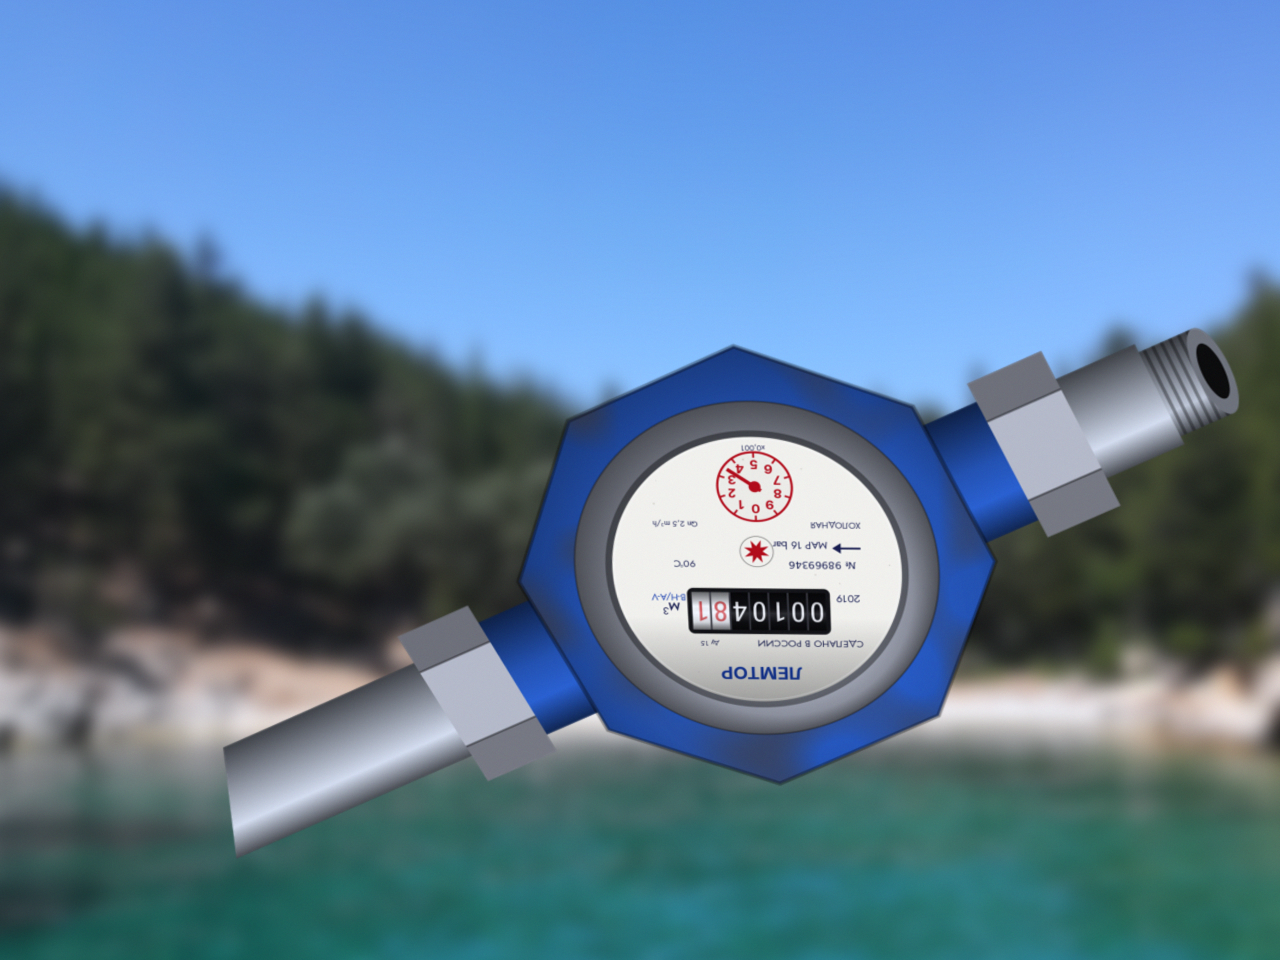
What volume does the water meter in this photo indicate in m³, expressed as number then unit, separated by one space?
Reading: 104.813 m³
